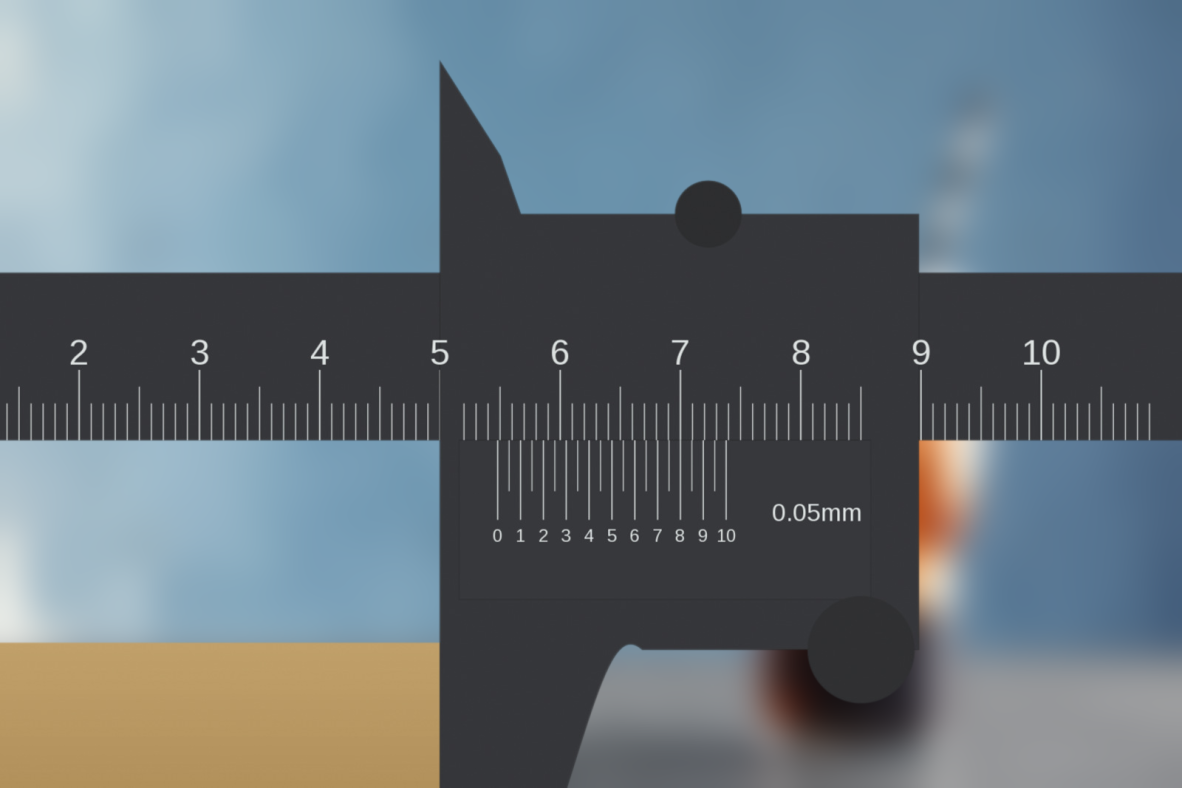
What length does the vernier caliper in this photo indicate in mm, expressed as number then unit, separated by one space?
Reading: 54.8 mm
